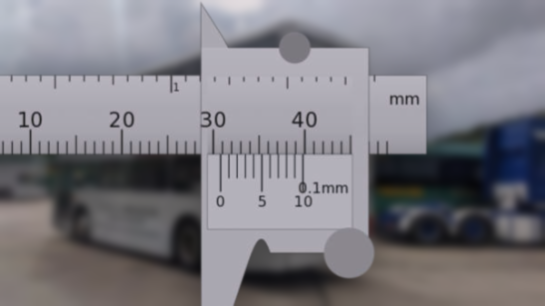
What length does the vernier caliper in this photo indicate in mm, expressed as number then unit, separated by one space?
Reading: 30.8 mm
